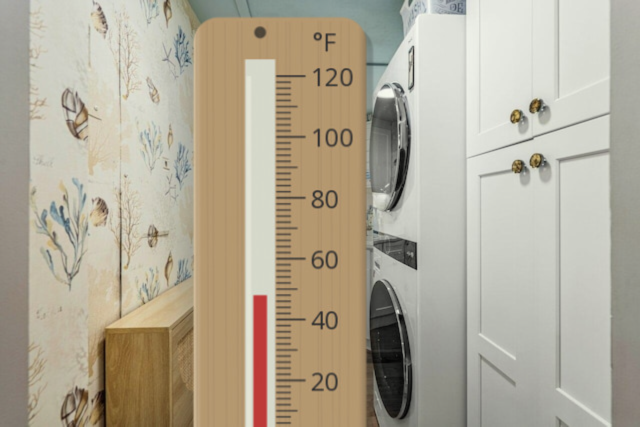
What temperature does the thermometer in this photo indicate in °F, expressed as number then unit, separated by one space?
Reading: 48 °F
